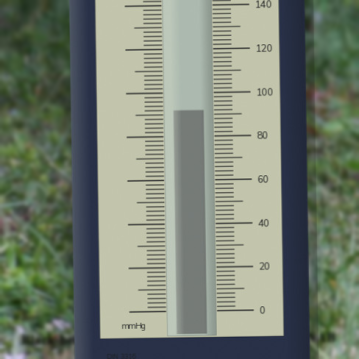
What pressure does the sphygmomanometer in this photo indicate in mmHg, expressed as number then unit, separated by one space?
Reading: 92 mmHg
